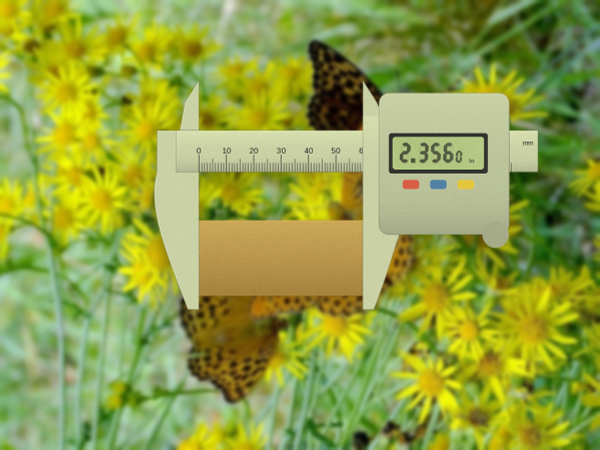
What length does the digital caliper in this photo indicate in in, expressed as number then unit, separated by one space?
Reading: 2.3560 in
